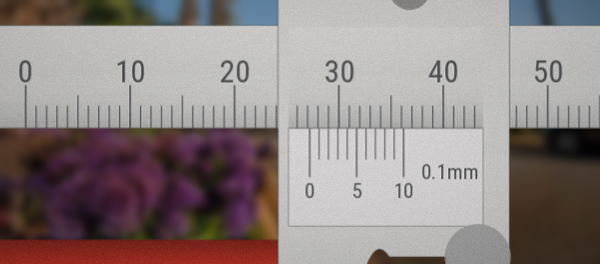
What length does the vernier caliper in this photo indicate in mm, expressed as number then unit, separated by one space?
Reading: 27.2 mm
